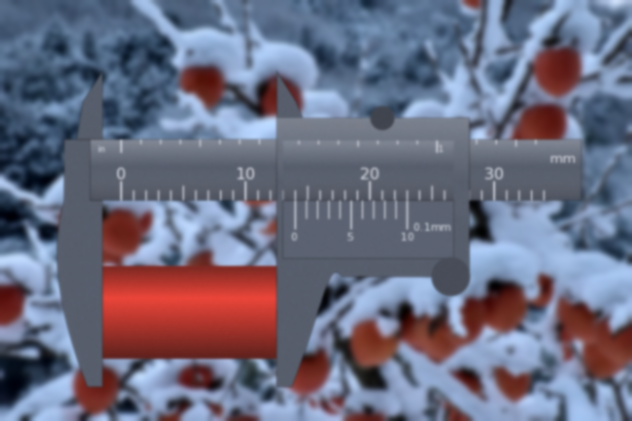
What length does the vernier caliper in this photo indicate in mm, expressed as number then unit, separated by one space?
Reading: 14.0 mm
